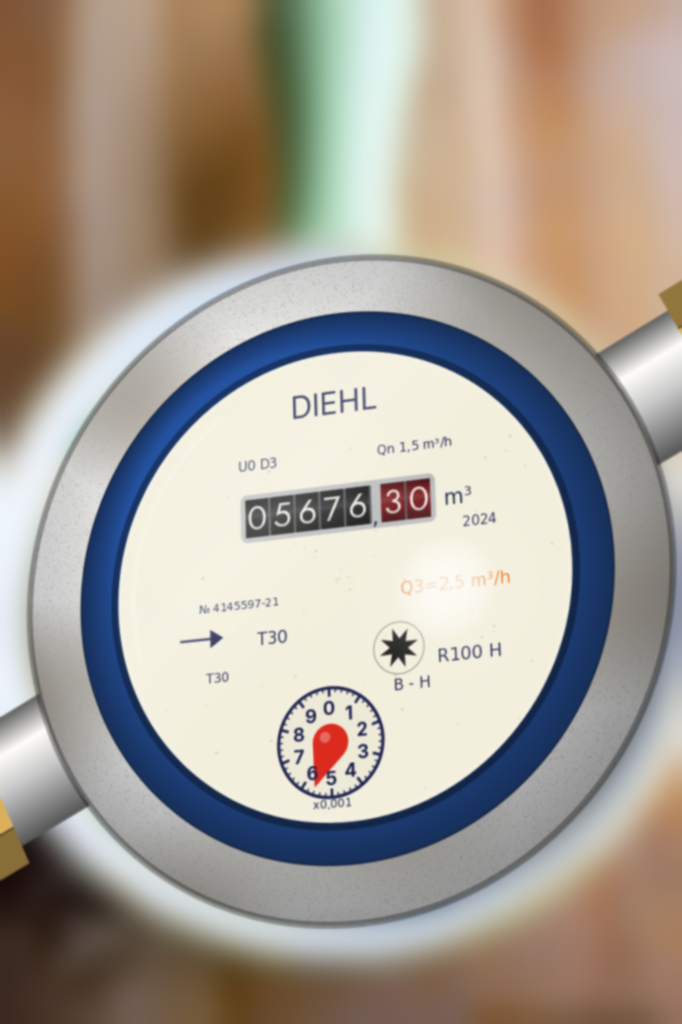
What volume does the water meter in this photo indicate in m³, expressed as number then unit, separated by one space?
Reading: 5676.305 m³
